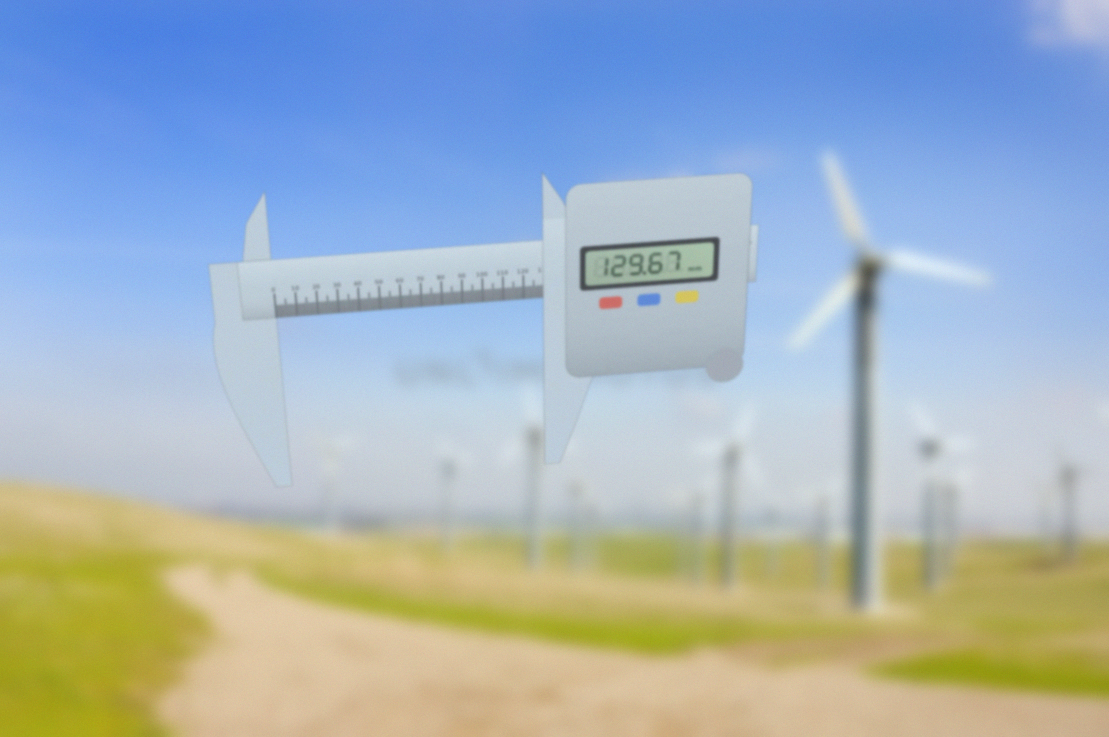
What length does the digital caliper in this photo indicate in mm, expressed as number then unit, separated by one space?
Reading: 129.67 mm
